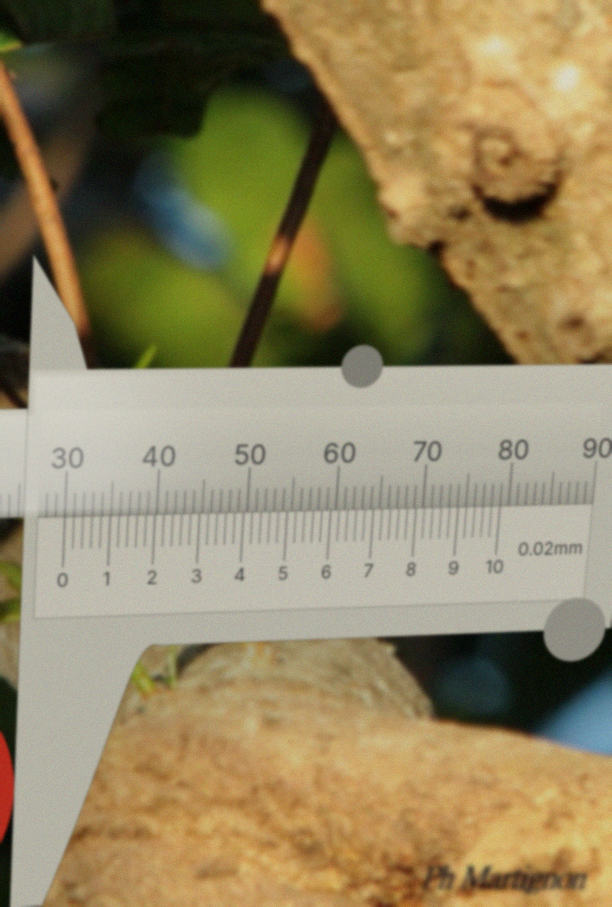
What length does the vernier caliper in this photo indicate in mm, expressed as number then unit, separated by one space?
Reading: 30.0 mm
